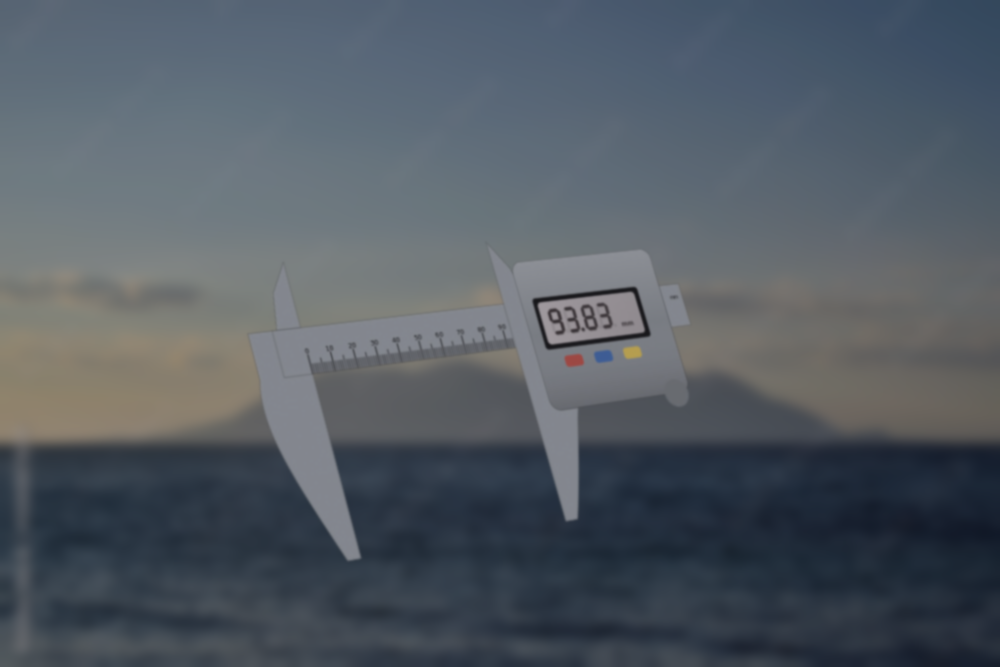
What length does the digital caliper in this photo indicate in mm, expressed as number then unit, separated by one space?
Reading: 93.83 mm
